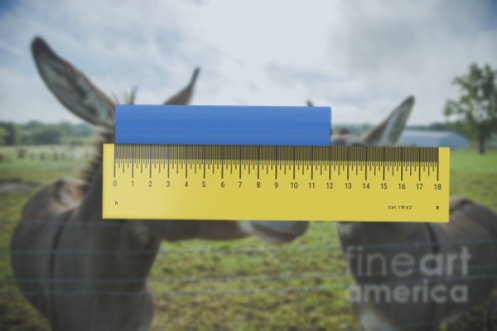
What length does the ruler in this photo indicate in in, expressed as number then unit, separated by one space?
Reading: 12 in
